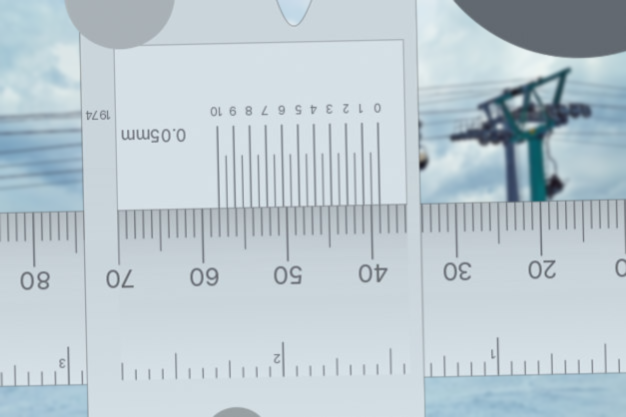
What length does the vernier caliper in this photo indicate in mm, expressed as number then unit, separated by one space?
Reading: 39.0 mm
